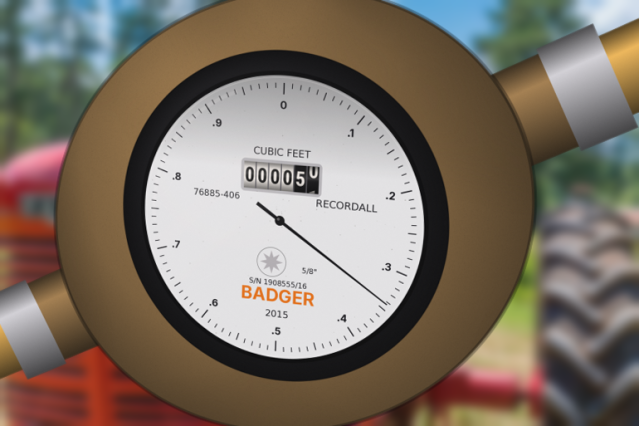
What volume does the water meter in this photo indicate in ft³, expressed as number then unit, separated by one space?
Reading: 50.34 ft³
